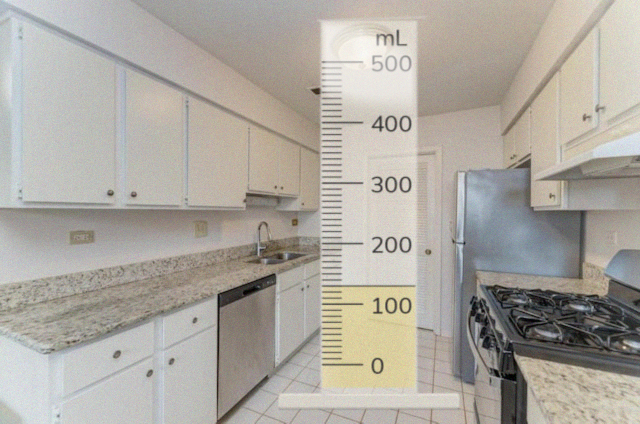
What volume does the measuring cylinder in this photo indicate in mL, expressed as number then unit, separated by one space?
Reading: 130 mL
